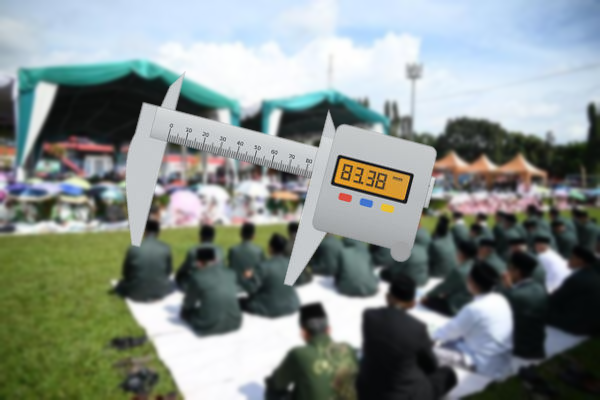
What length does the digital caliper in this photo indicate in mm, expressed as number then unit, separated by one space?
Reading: 83.38 mm
